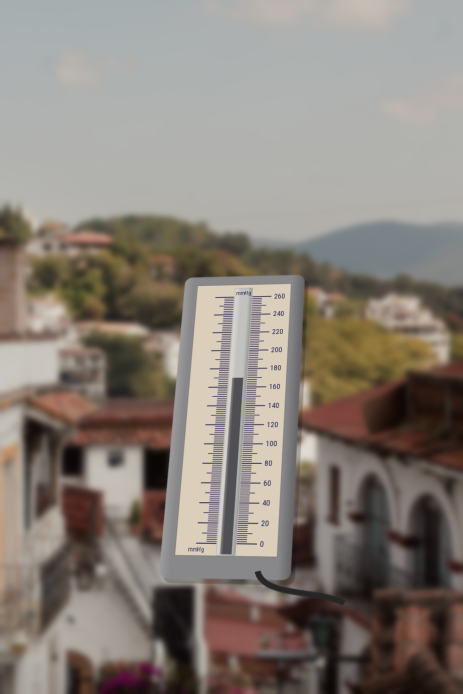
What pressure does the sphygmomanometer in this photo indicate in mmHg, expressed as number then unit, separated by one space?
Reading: 170 mmHg
